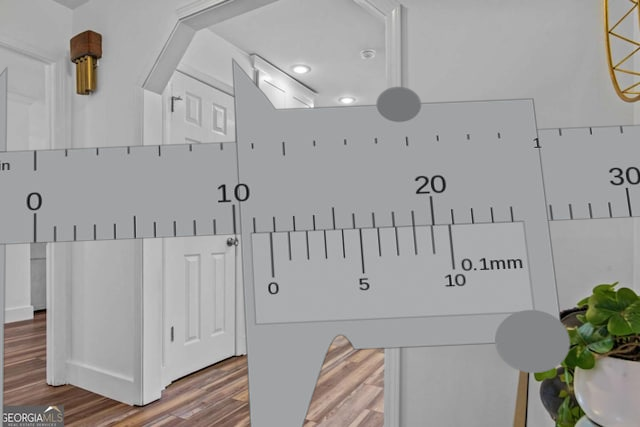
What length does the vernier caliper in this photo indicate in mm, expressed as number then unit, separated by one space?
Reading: 11.8 mm
